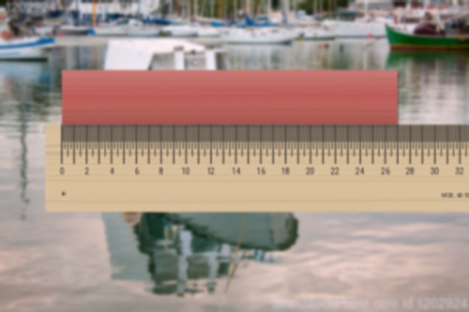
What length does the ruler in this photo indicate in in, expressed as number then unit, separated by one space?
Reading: 27 in
